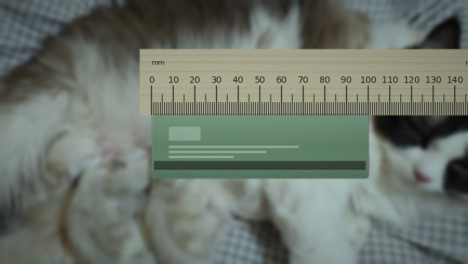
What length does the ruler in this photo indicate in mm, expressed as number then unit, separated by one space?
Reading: 100 mm
